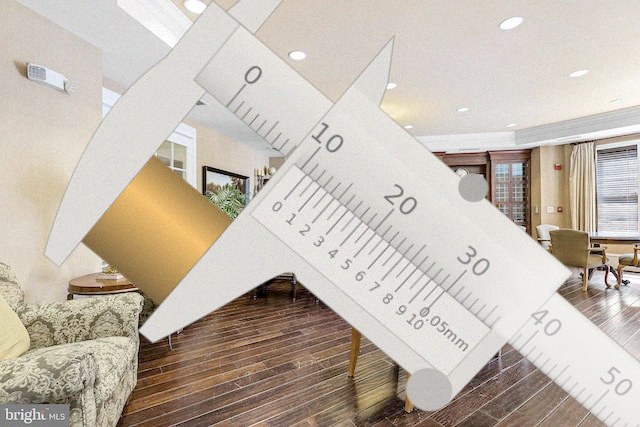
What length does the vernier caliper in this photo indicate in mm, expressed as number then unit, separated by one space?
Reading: 10.8 mm
